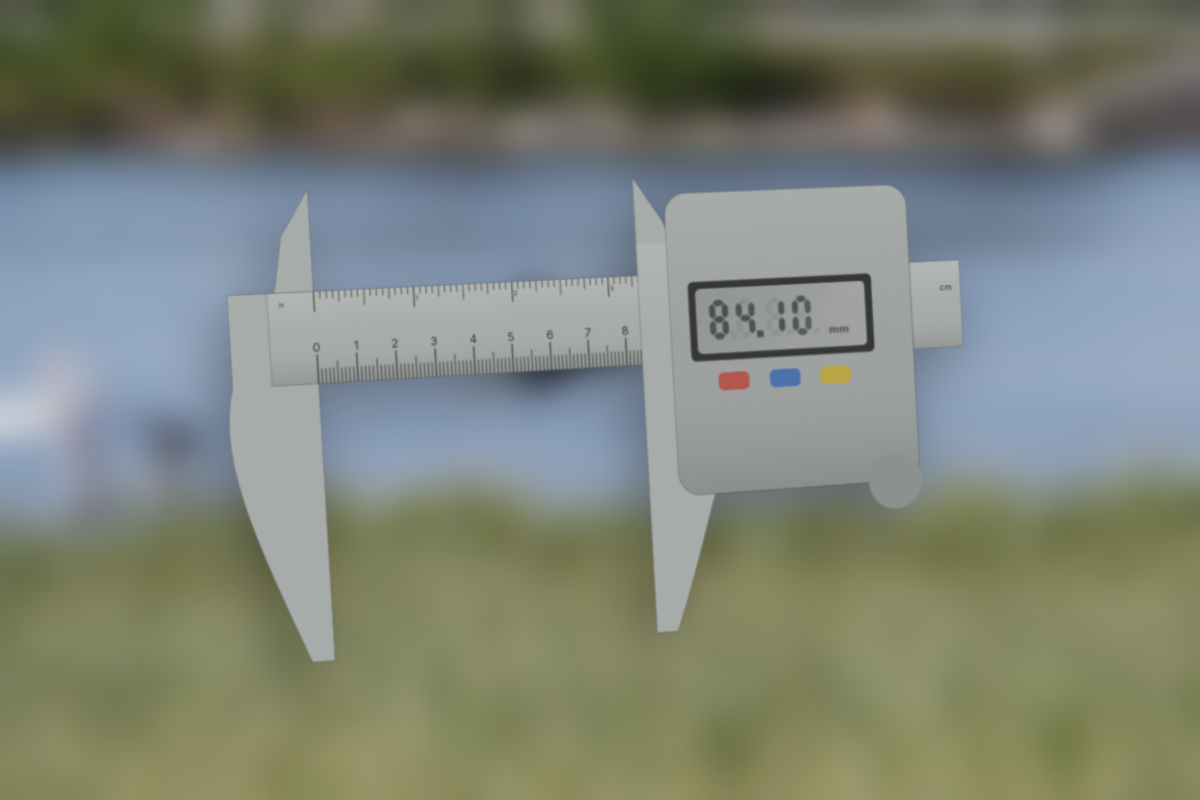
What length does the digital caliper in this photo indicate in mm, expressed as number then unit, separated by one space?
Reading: 84.10 mm
